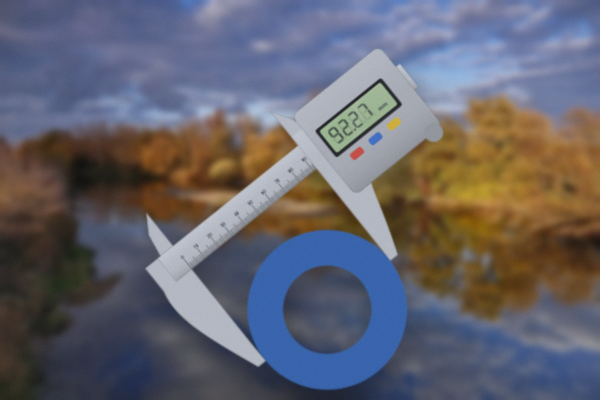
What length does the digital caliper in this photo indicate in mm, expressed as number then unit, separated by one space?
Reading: 92.27 mm
